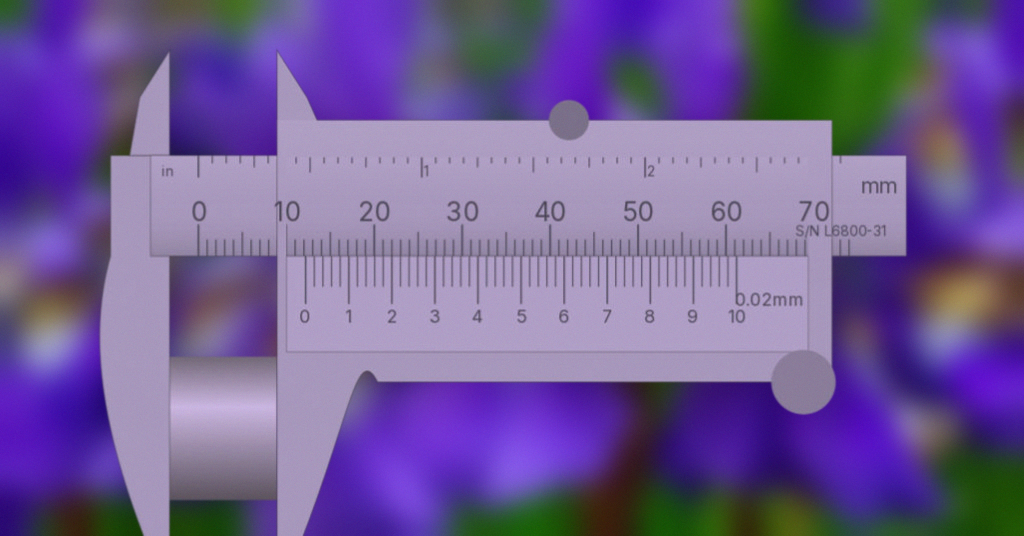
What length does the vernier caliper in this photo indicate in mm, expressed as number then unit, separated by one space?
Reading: 12.2 mm
